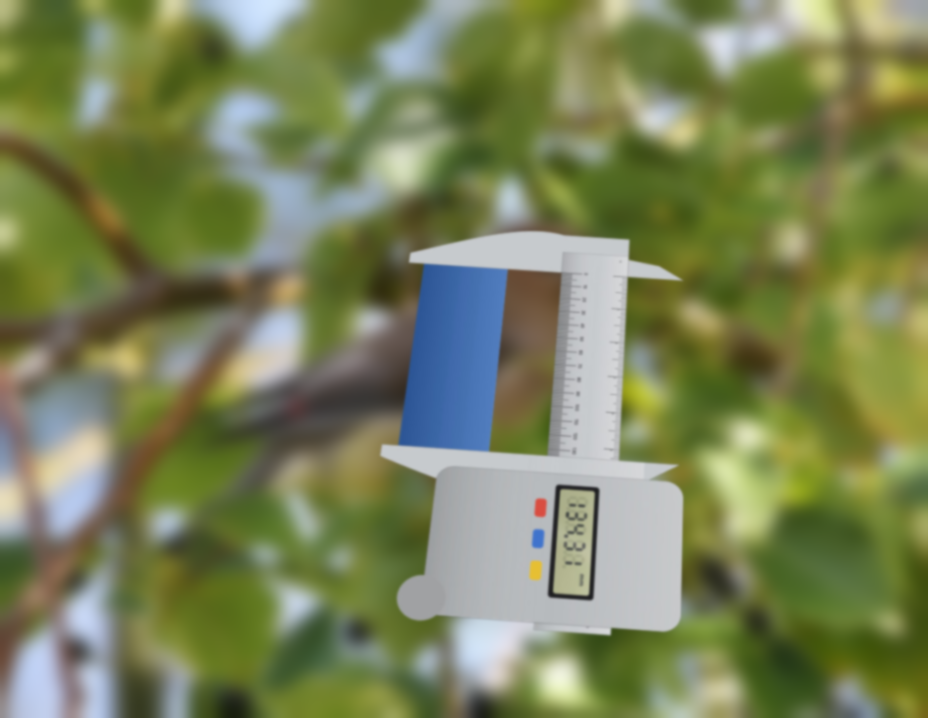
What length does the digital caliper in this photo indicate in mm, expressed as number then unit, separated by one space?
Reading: 134.31 mm
